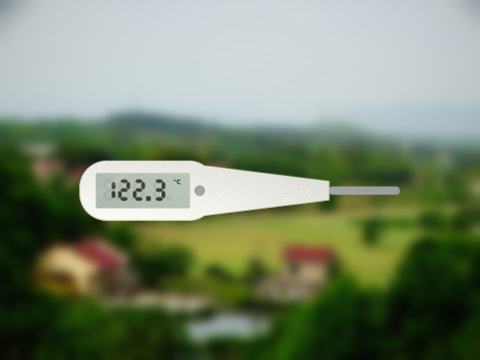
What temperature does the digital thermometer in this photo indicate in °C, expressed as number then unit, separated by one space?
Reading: 122.3 °C
